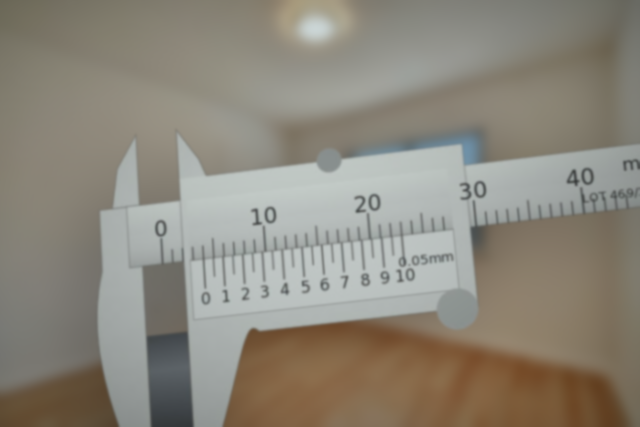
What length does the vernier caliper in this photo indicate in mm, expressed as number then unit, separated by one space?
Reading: 4.0 mm
